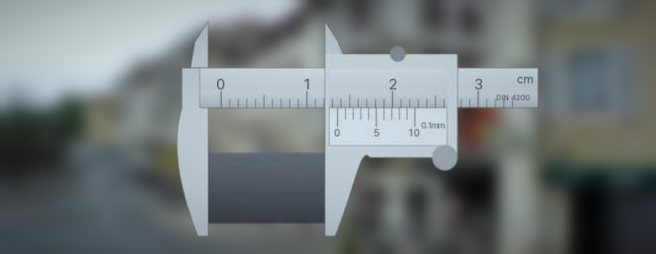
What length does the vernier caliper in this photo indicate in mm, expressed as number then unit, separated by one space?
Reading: 13.6 mm
